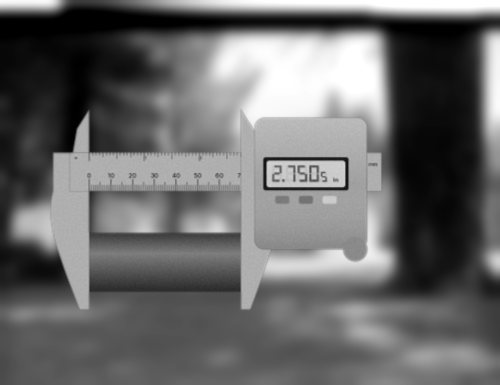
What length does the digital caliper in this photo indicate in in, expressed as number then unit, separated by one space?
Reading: 2.7505 in
